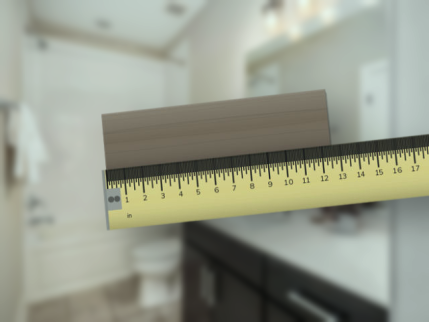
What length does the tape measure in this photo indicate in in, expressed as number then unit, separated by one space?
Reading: 12.5 in
